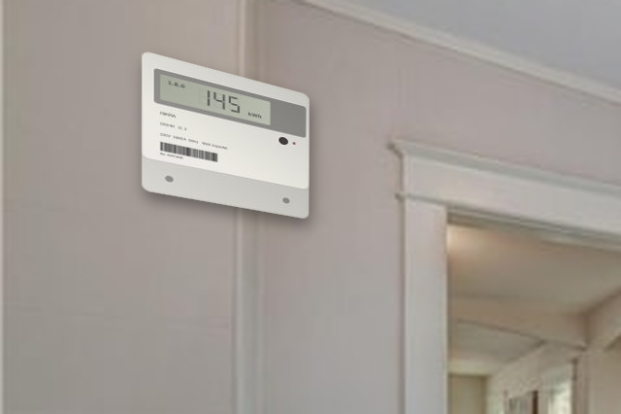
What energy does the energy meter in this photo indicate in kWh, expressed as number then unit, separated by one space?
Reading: 145 kWh
